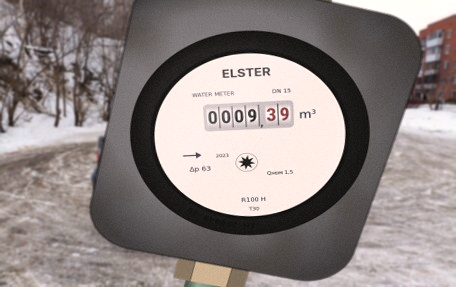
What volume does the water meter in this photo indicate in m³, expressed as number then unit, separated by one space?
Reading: 9.39 m³
